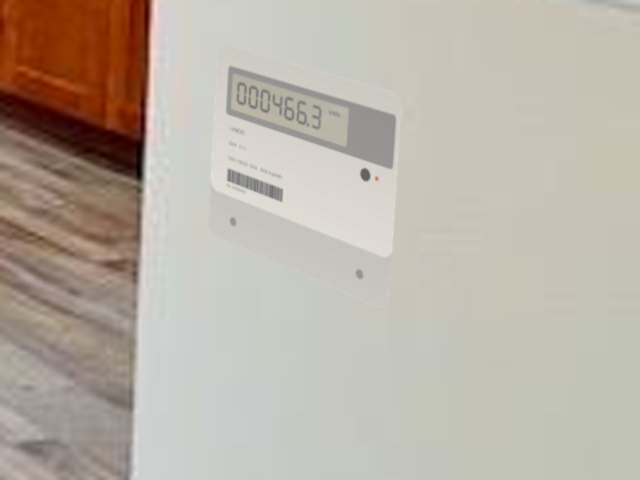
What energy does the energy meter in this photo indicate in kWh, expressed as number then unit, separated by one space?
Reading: 466.3 kWh
